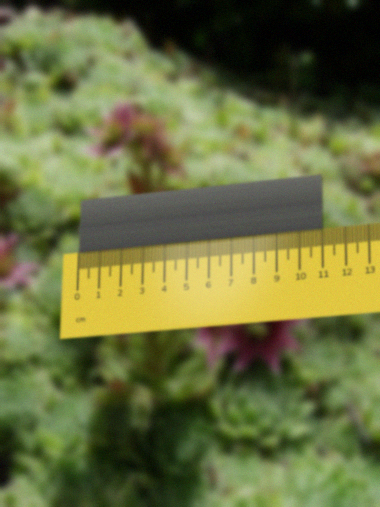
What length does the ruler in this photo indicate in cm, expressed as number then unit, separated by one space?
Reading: 11 cm
